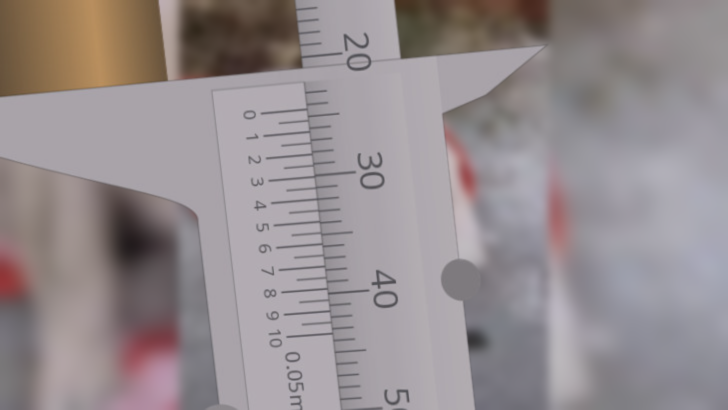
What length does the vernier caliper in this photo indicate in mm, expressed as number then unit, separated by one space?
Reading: 24.4 mm
